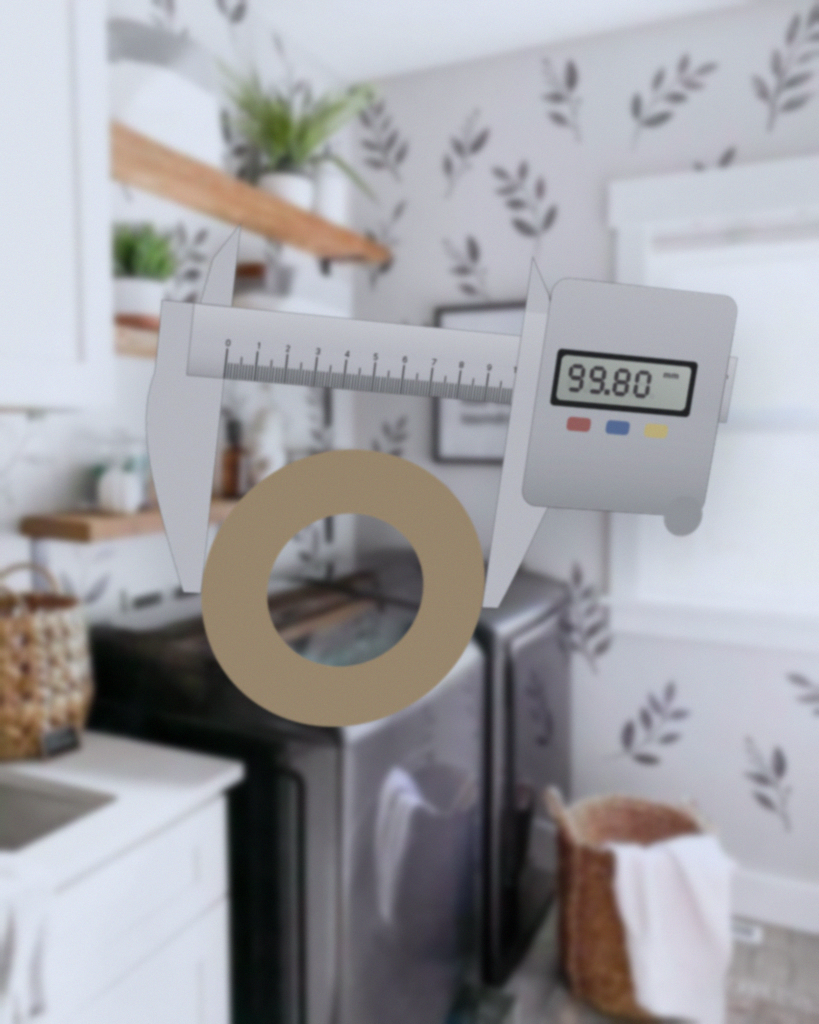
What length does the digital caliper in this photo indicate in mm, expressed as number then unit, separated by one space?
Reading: 99.80 mm
